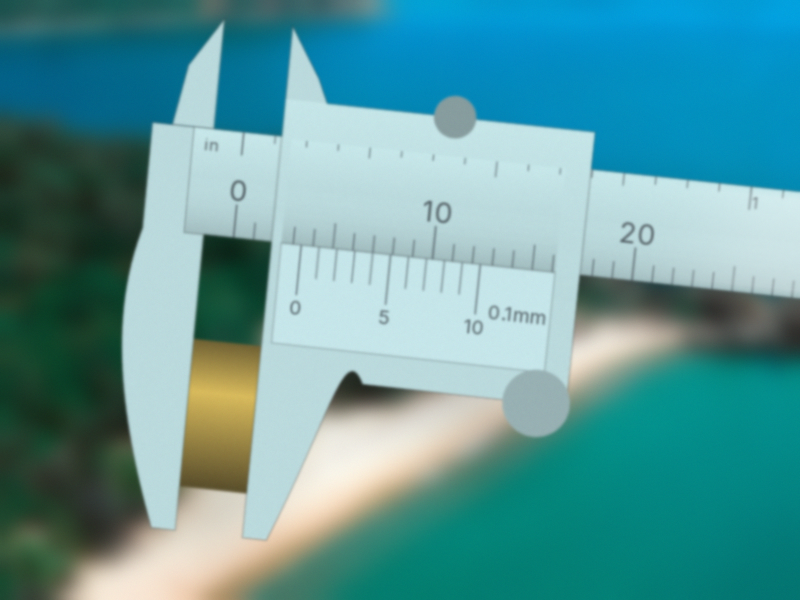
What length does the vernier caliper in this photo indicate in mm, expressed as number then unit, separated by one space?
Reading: 3.4 mm
